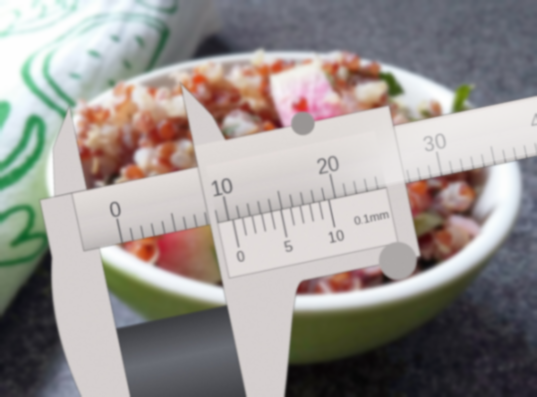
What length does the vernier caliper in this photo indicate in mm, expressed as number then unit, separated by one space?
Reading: 10.4 mm
